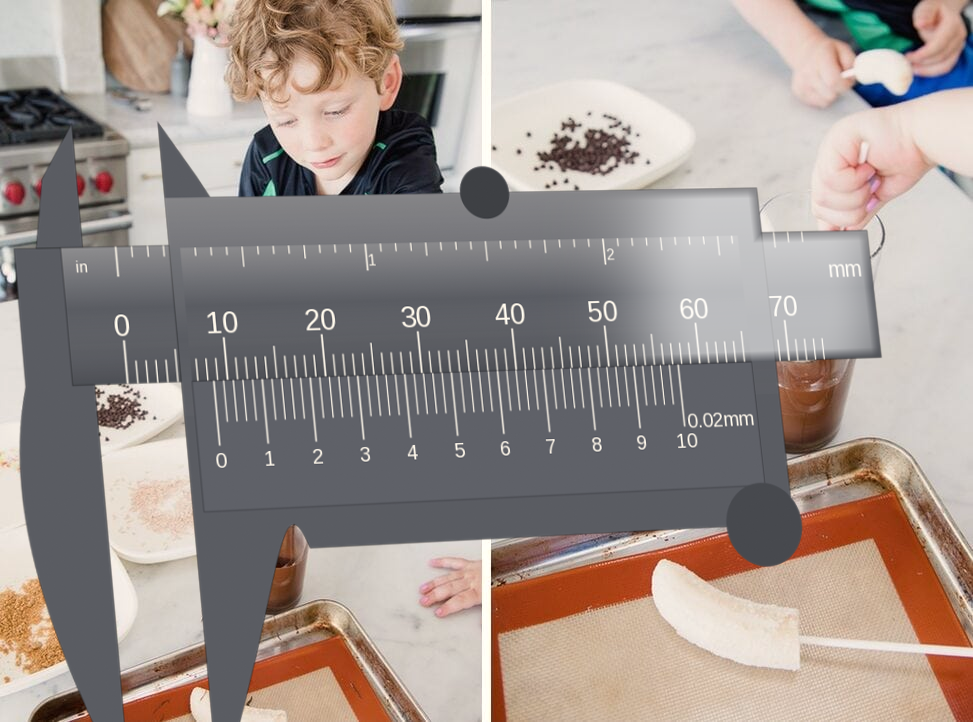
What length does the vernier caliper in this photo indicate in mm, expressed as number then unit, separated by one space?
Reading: 8.6 mm
